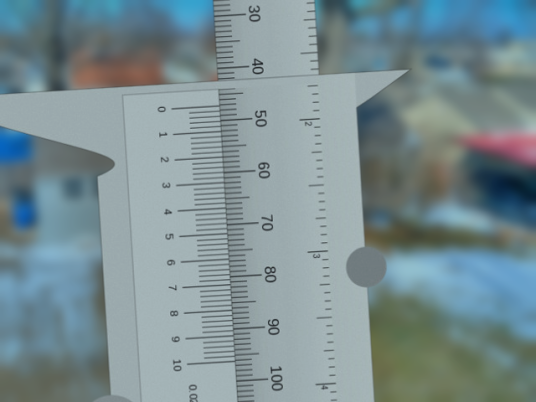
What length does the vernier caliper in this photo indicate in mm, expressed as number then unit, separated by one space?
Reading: 47.2 mm
